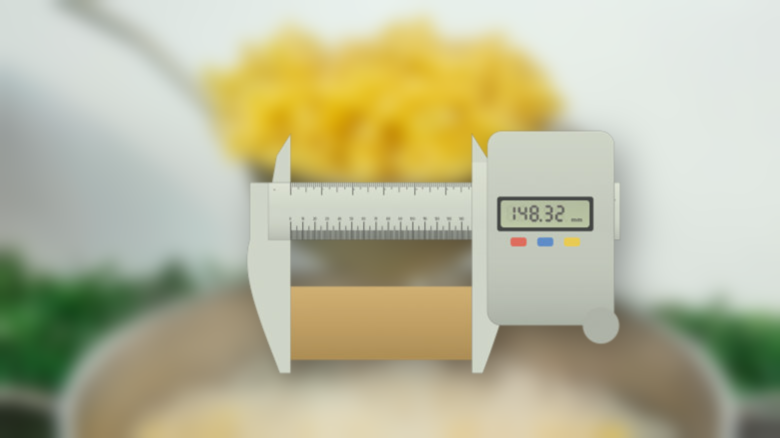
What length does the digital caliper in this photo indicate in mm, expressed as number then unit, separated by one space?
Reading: 148.32 mm
